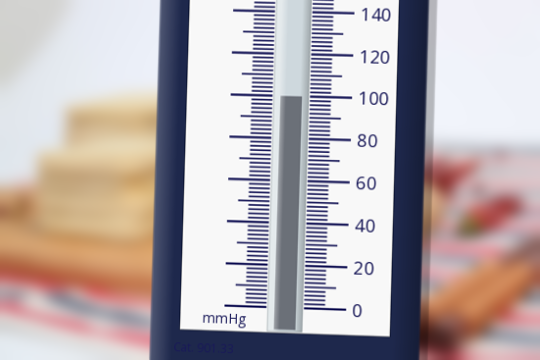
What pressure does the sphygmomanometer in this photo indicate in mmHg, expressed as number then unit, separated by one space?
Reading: 100 mmHg
